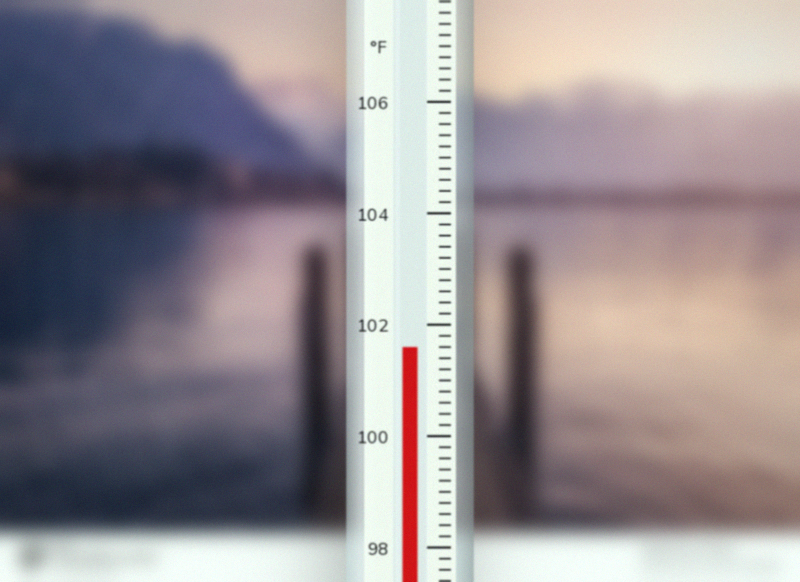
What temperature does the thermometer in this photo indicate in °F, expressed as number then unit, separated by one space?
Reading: 101.6 °F
